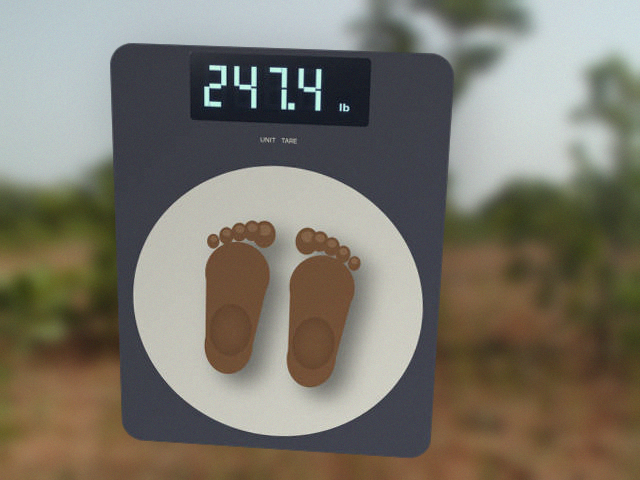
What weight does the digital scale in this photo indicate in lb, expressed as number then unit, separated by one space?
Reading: 247.4 lb
